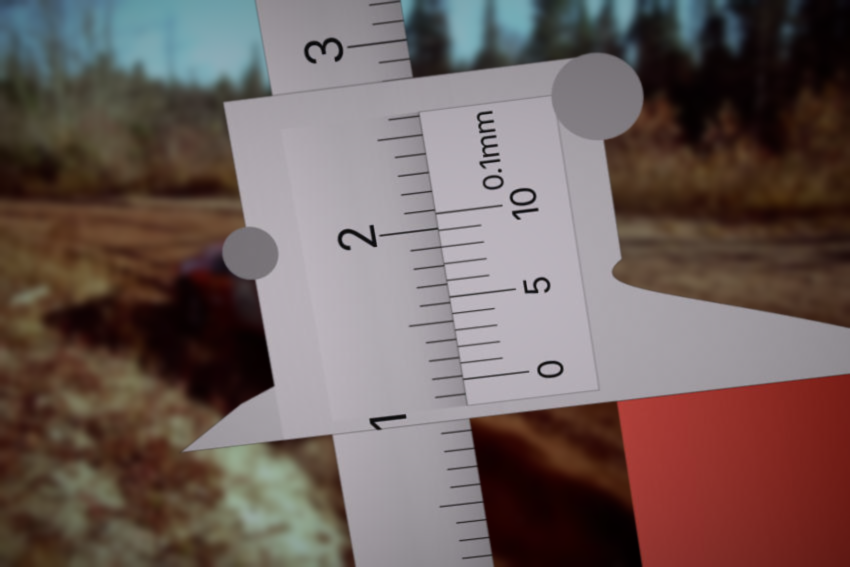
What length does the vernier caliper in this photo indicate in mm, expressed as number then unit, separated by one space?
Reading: 11.8 mm
